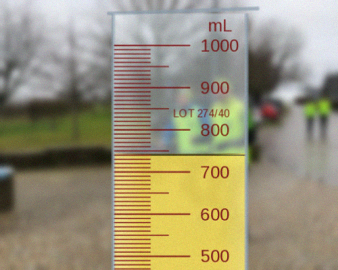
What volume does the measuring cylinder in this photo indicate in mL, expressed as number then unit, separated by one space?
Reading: 740 mL
